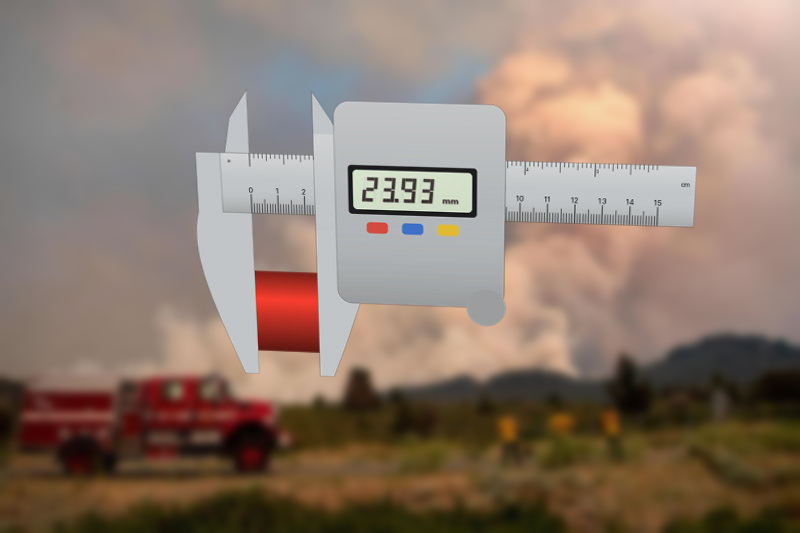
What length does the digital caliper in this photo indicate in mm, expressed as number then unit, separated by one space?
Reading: 23.93 mm
